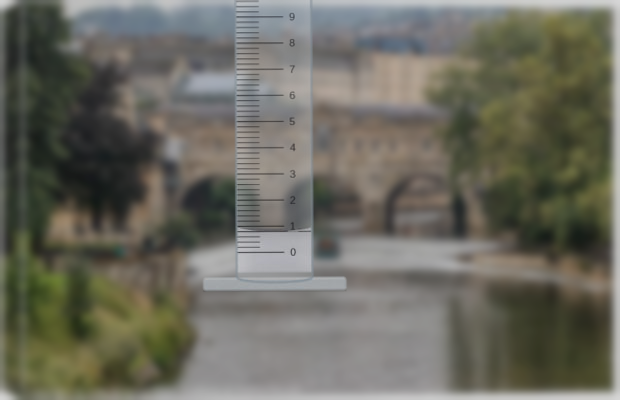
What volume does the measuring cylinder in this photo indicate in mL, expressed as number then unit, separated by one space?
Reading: 0.8 mL
